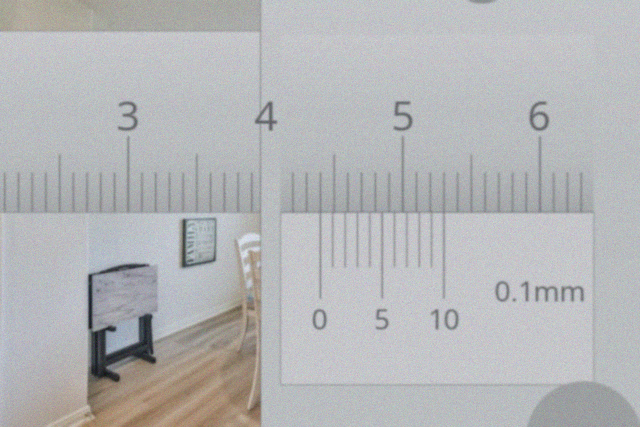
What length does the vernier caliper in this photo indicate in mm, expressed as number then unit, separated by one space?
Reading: 44.0 mm
